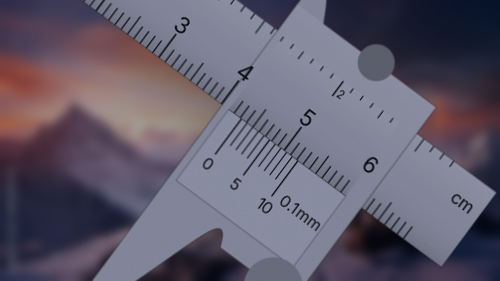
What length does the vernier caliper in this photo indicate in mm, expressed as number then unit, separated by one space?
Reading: 43.2 mm
